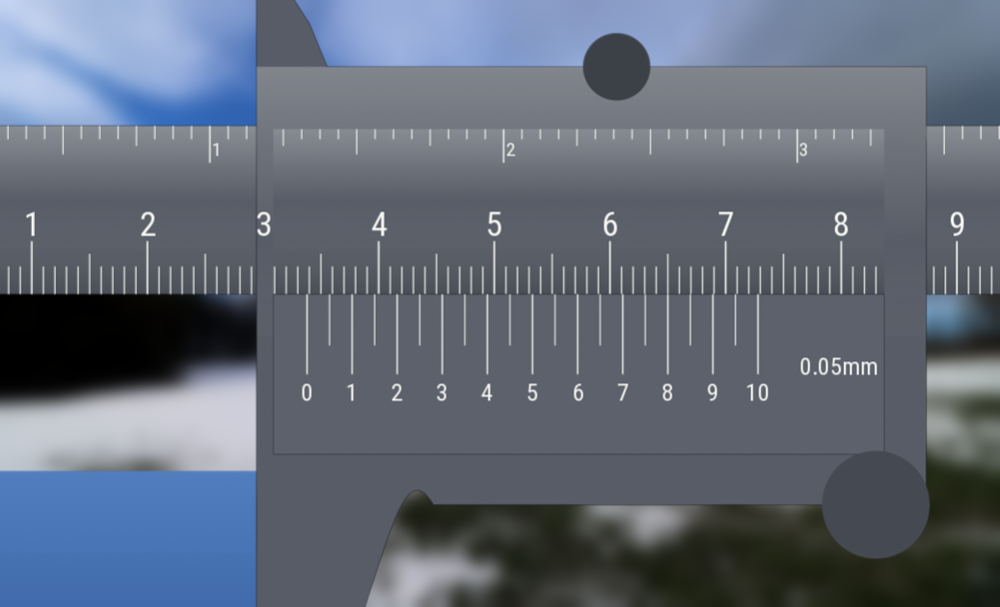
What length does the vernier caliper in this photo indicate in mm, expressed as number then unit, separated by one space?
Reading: 33.8 mm
